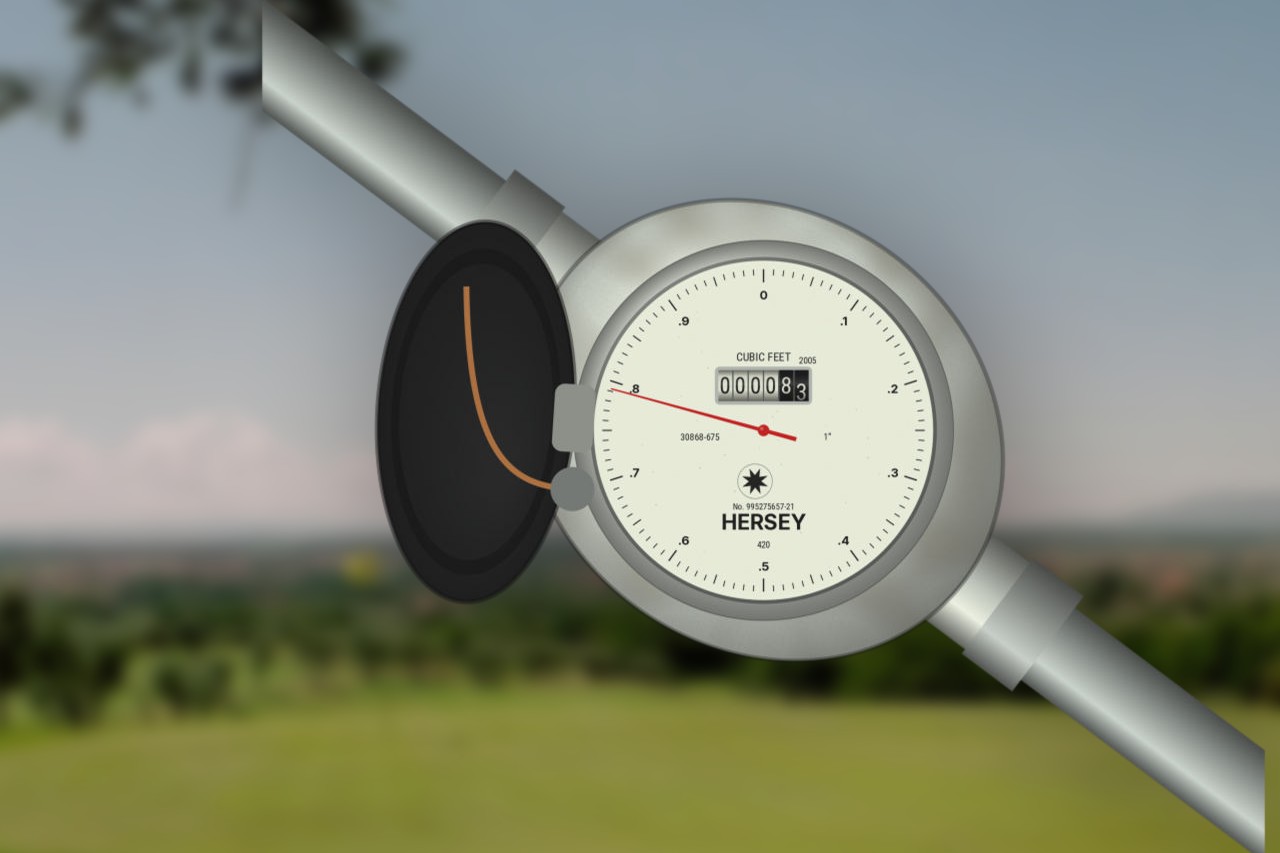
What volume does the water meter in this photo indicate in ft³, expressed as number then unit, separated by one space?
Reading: 82.79 ft³
